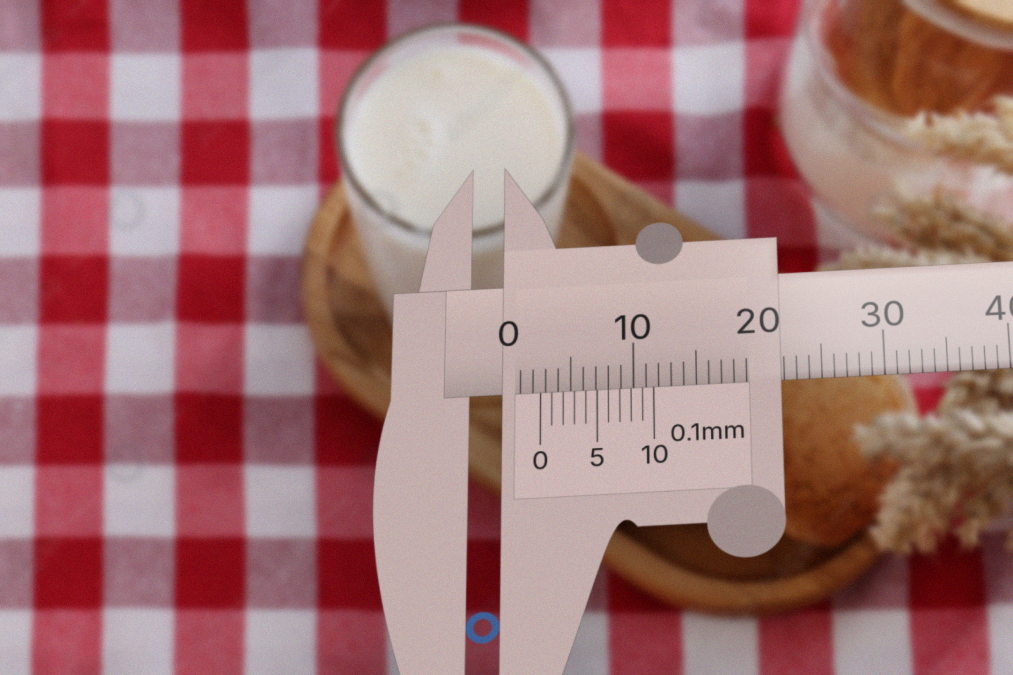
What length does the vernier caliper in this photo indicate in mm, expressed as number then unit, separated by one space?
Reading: 2.6 mm
